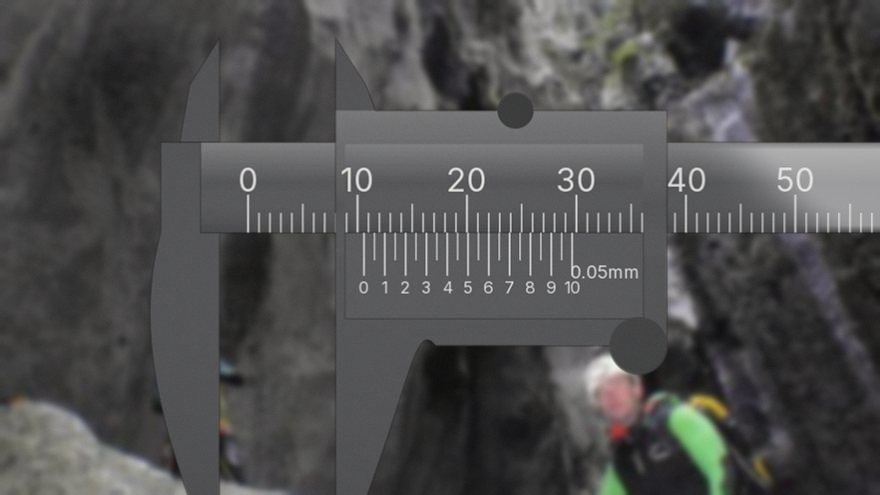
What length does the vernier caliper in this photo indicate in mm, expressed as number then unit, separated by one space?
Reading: 10.6 mm
